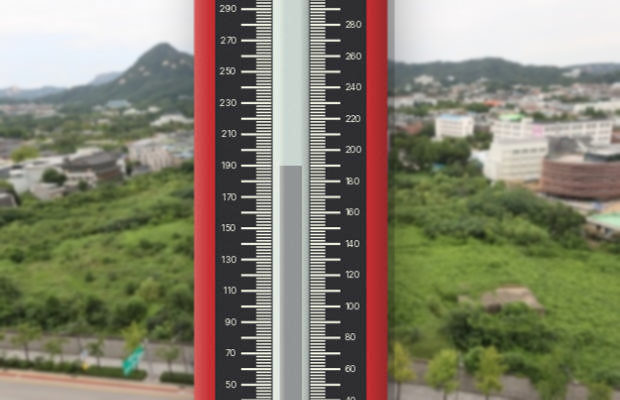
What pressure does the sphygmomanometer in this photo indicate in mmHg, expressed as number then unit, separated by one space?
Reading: 190 mmHg
